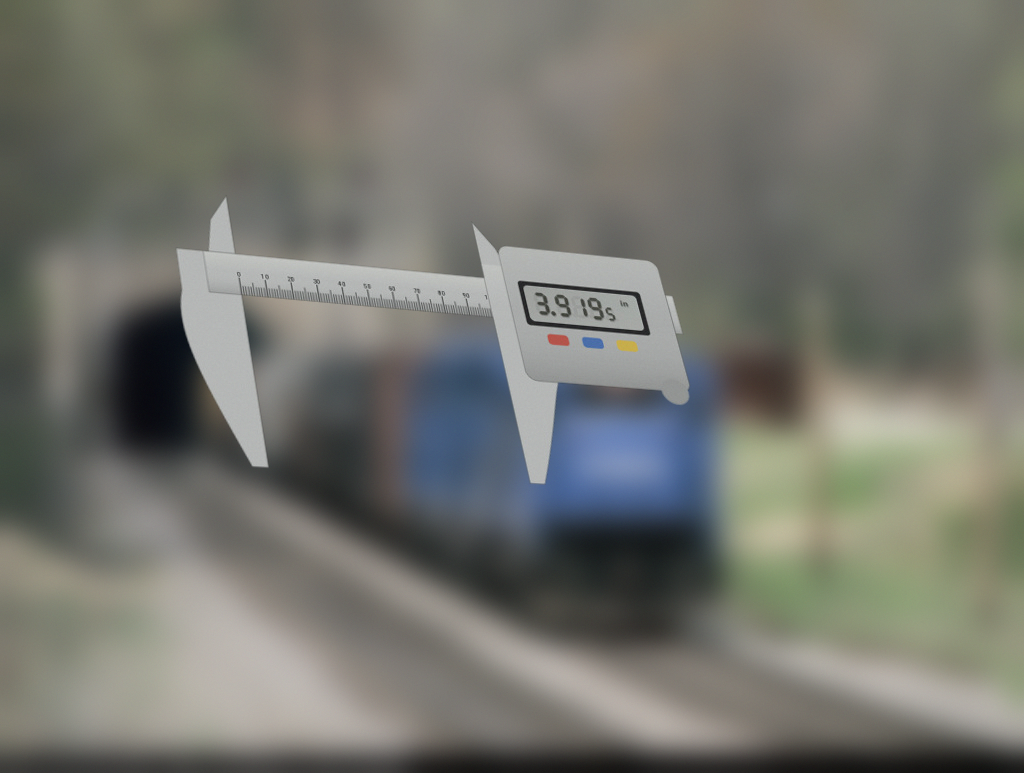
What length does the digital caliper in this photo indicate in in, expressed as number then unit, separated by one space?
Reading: 3.9195 in
